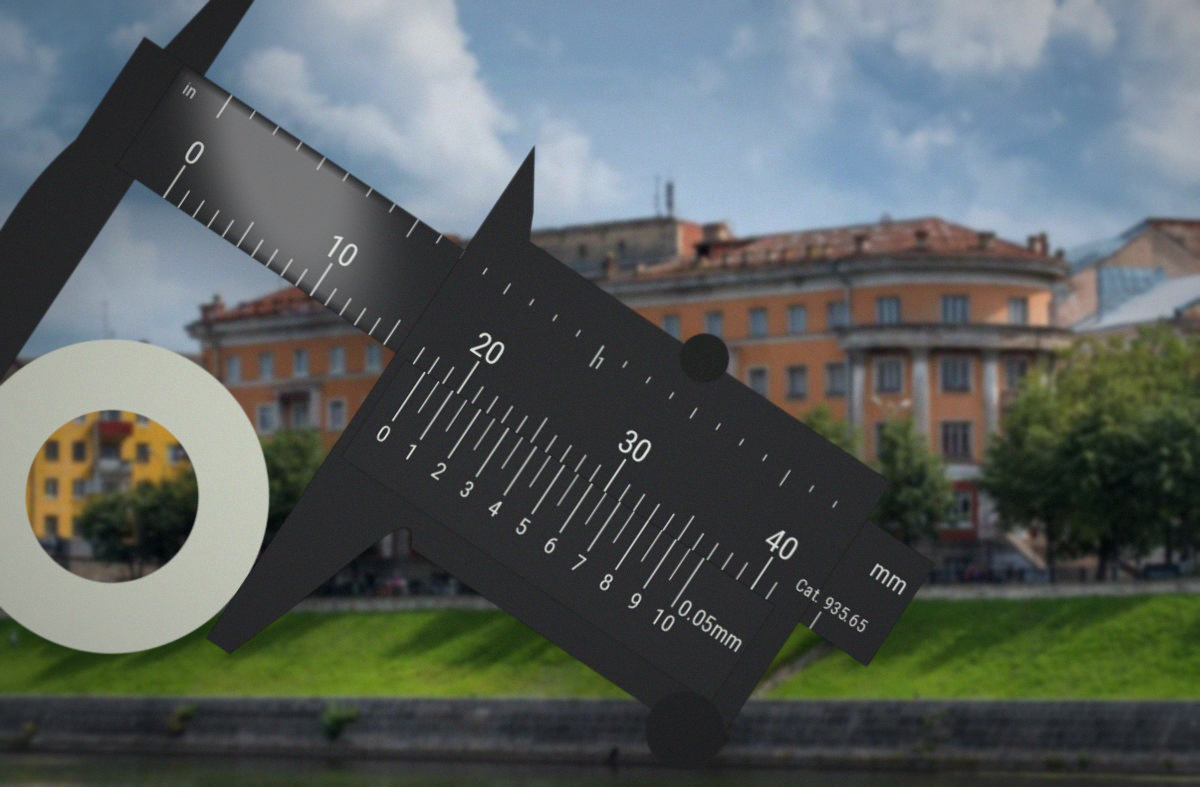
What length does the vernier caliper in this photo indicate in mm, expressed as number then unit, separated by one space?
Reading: 17.8 mm
